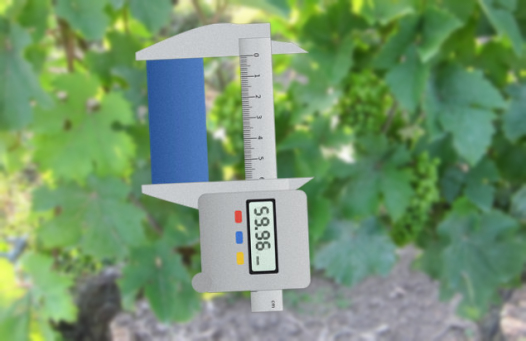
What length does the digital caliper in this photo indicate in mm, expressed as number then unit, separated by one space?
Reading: 59.96 mm
